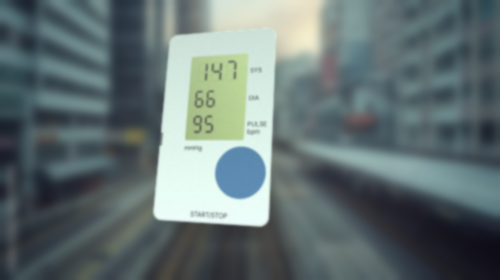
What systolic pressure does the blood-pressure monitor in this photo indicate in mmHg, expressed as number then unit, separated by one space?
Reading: 147 mmHg
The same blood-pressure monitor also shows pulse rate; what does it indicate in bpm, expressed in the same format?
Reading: 95 bpm
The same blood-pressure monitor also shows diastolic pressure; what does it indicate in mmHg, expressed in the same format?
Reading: 66 mmHg
